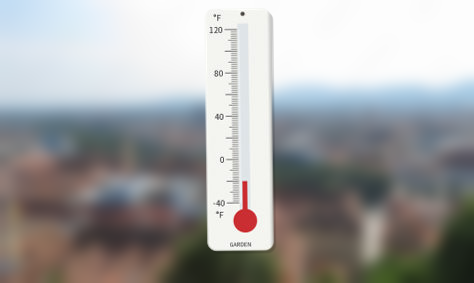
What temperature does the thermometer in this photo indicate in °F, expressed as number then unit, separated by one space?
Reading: -20 °F
